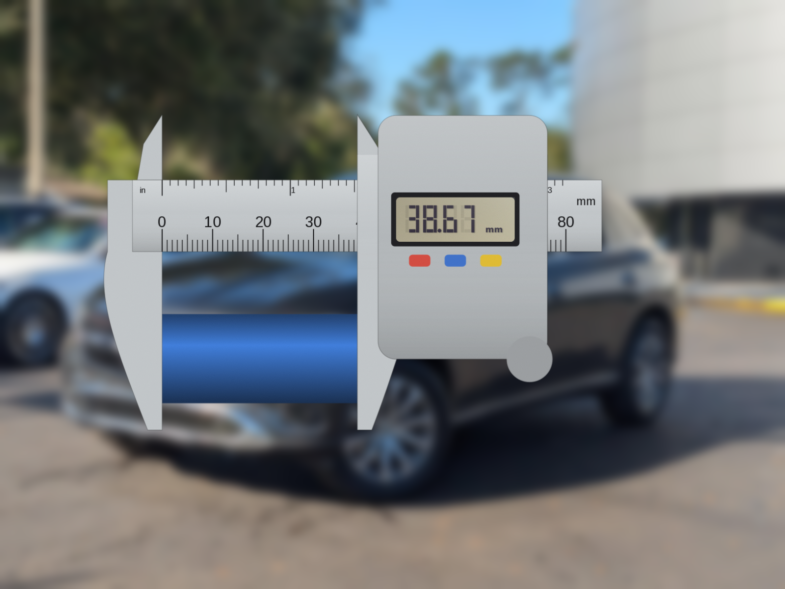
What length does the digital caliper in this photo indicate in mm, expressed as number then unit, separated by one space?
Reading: 38.67 mm
